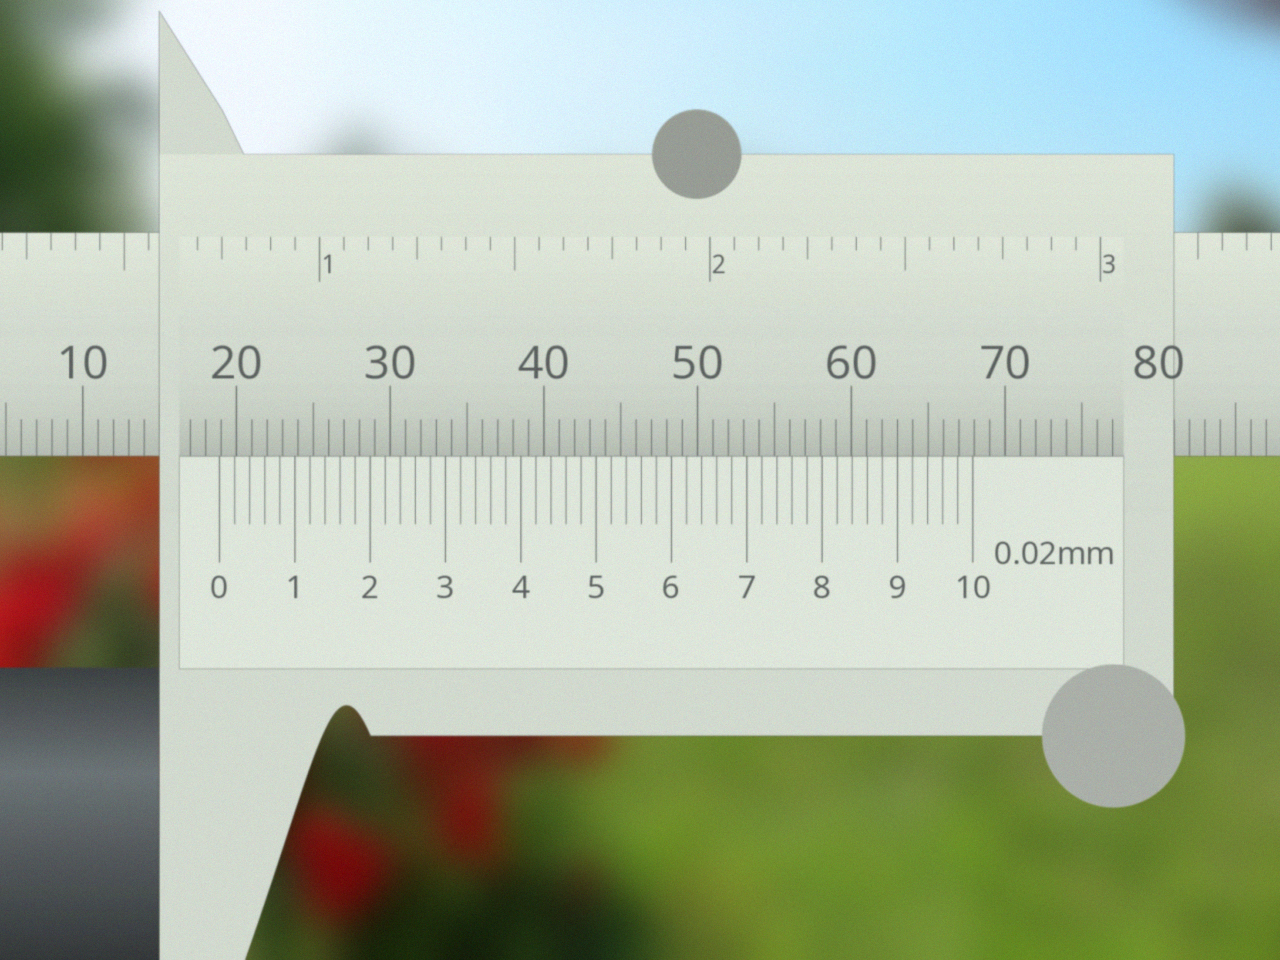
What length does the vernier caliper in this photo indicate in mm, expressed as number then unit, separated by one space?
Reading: 18.9 mm
